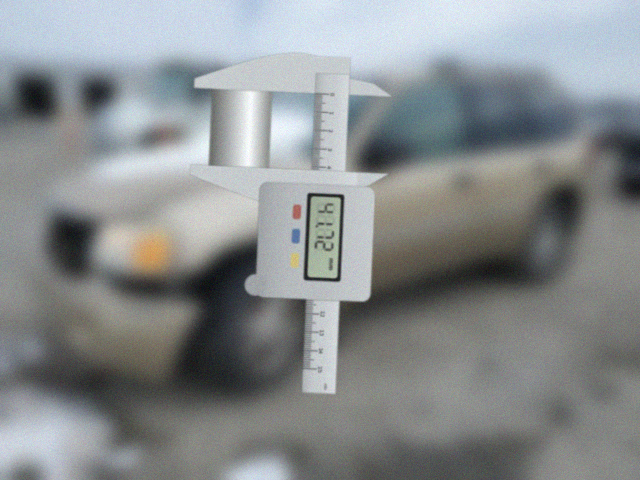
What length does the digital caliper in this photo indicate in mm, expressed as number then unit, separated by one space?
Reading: 41.72 mm
